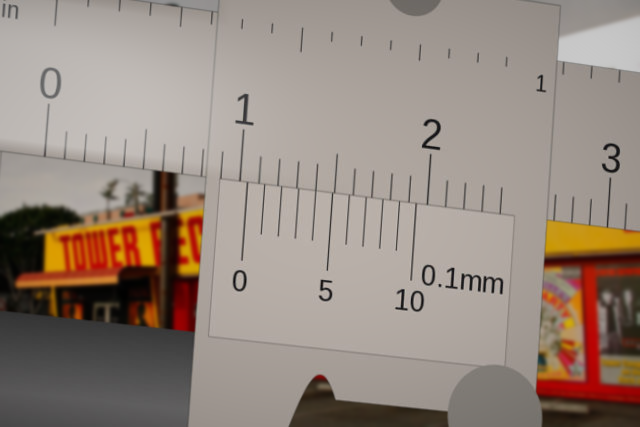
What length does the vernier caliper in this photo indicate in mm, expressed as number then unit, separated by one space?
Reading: 10.4 mm
